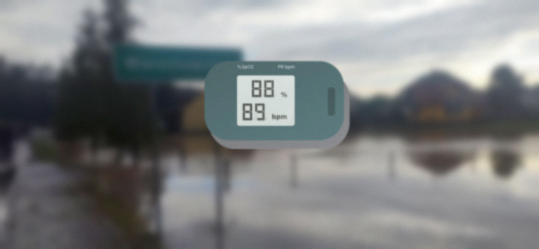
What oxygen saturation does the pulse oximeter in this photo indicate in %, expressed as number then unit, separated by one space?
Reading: 88 %
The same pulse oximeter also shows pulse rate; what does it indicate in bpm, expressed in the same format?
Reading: 89 bpm
